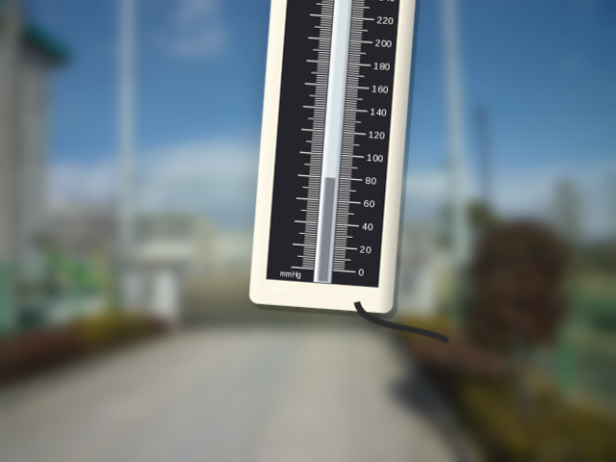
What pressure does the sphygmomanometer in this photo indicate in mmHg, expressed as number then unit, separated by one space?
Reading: 80 mmHg
